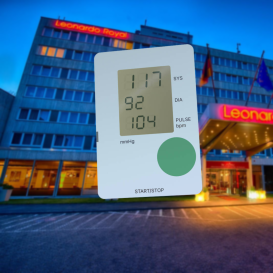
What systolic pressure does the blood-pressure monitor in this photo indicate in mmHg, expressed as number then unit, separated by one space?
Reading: 117 mmHg
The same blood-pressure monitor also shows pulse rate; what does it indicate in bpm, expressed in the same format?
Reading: 104 bpm
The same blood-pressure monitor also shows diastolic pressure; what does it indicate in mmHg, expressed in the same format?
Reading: 92 mmHg
